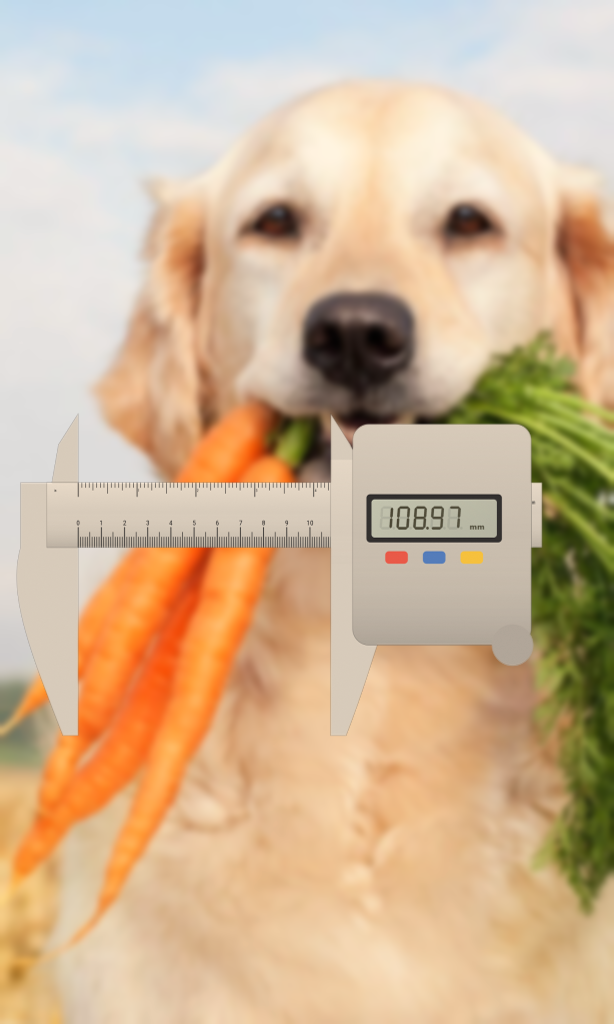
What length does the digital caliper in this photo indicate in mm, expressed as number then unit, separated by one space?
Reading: 108.97 mm
